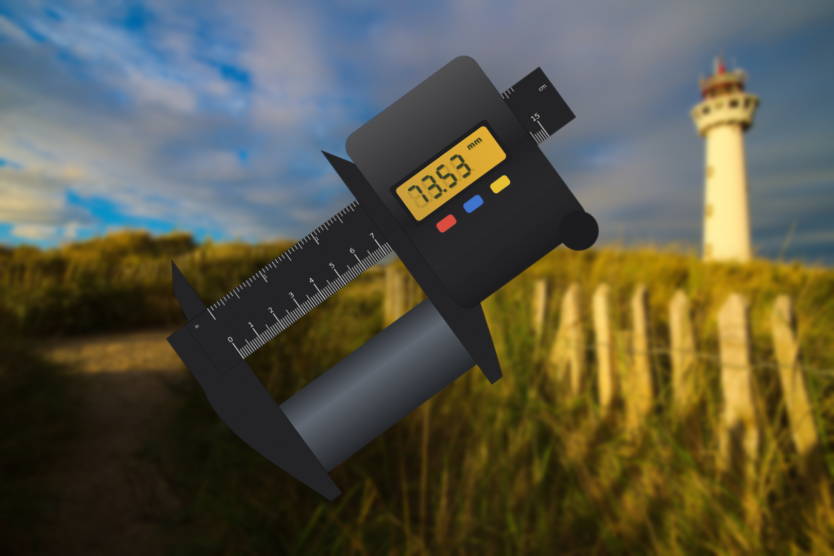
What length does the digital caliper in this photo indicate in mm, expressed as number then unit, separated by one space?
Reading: 73.53 mm
